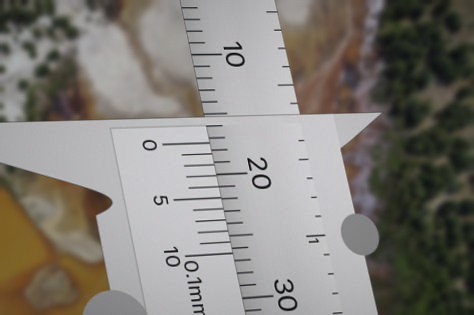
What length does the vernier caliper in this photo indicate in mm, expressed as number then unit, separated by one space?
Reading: 17.4 mm
